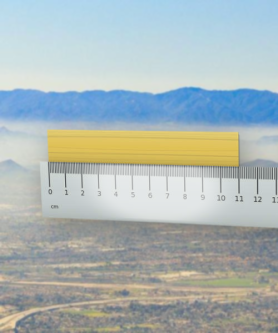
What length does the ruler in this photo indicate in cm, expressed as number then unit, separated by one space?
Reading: 11 cm
